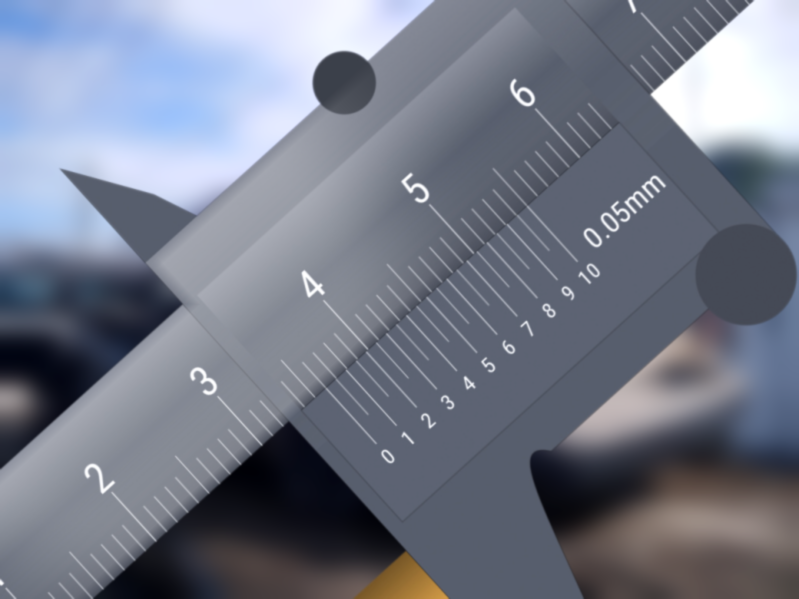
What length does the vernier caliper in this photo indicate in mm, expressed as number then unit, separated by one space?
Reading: 36.0 mm
